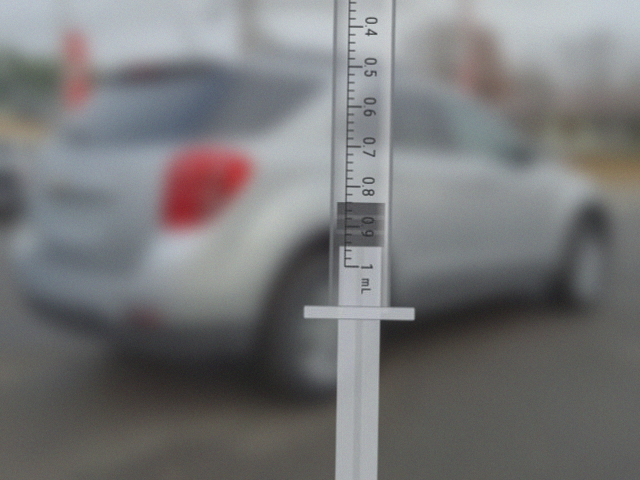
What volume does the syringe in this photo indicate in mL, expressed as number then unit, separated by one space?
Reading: 0.84 mL
